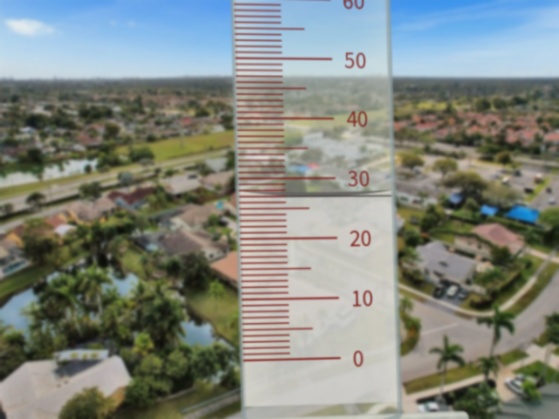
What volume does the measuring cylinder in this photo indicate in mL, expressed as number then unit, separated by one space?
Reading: 27 mL
